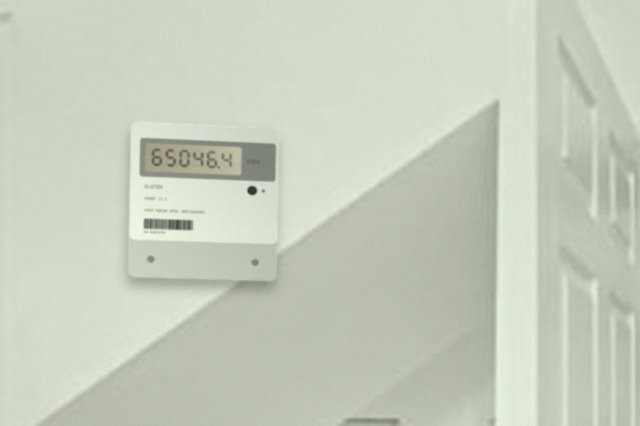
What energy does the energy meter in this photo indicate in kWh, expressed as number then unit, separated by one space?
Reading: 65046.4 kWh
